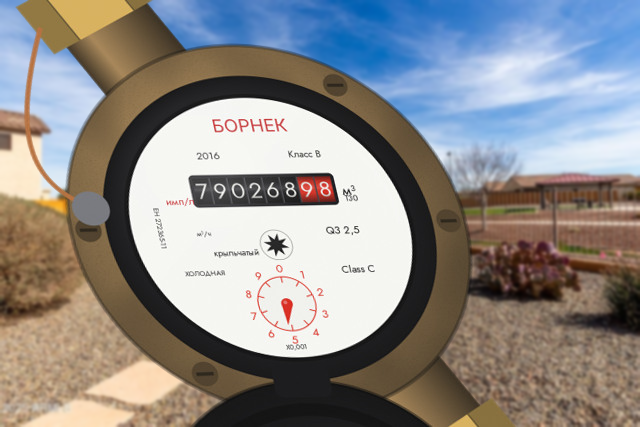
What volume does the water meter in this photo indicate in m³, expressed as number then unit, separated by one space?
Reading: 790268.985 m³
